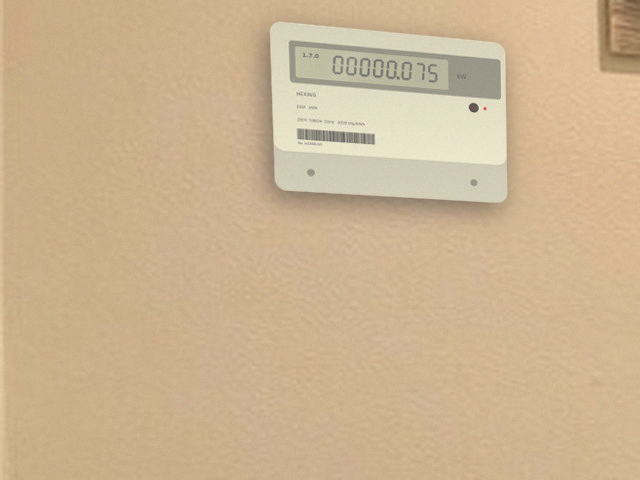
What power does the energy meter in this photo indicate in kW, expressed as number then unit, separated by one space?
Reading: 0.075 kW
